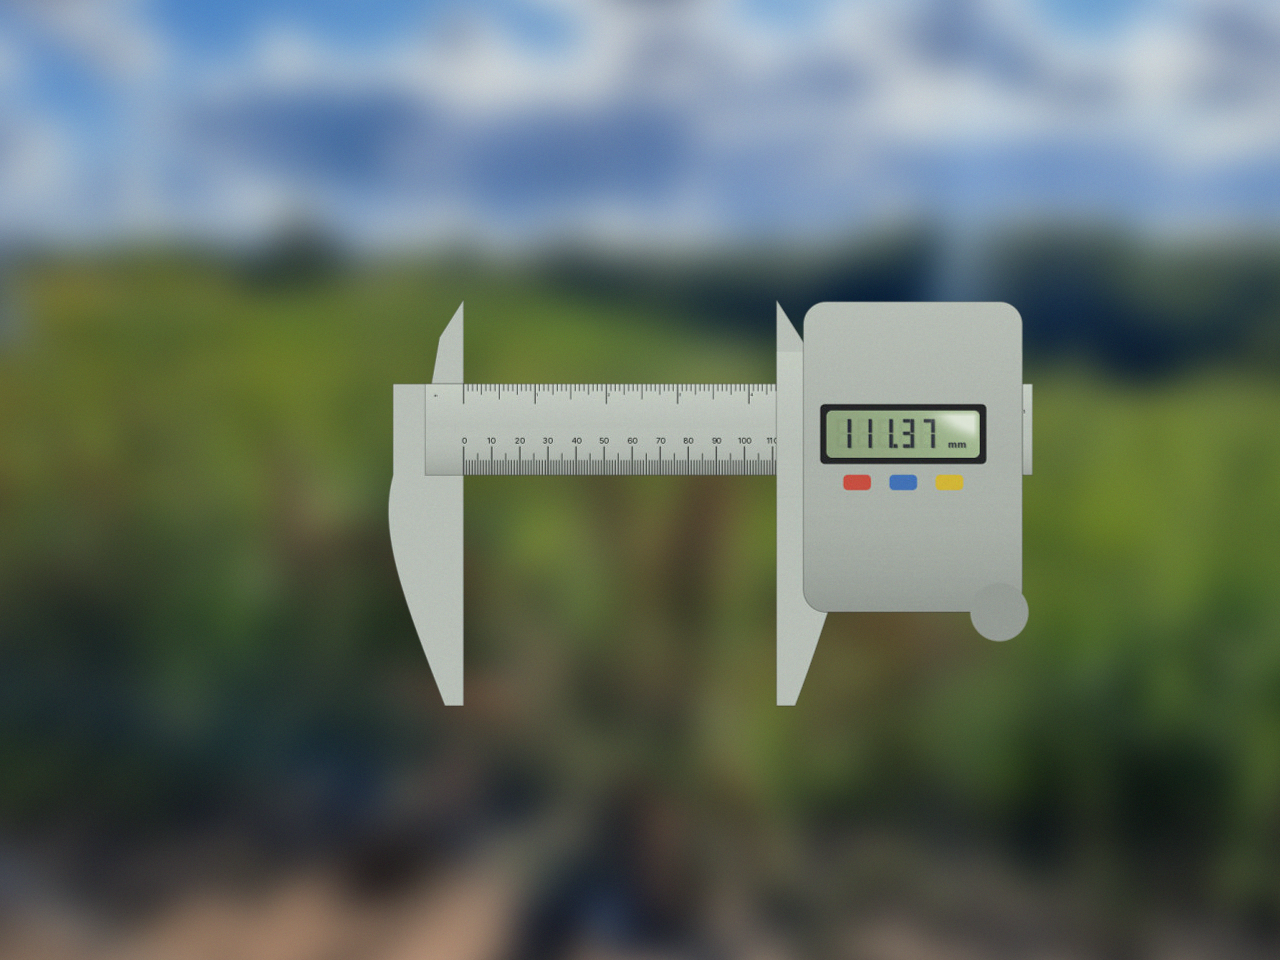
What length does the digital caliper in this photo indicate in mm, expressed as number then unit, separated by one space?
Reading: 111.37 mm
